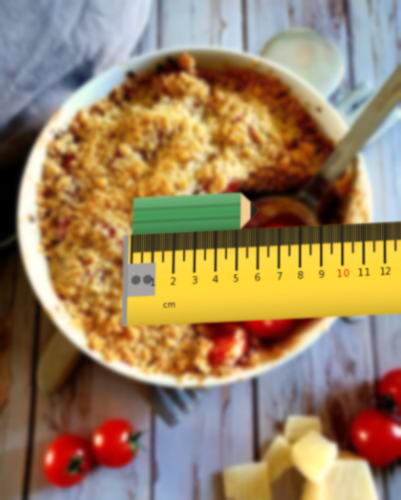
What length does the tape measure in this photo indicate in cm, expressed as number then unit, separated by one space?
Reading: 6 cm
